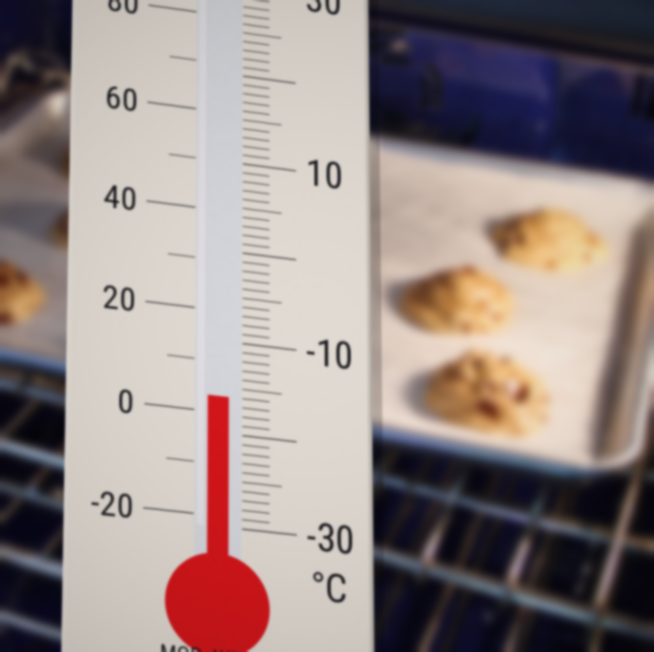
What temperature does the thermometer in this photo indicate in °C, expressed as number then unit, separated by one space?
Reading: -16 °C
